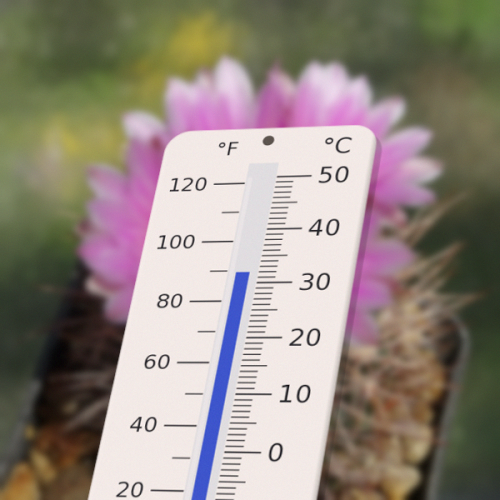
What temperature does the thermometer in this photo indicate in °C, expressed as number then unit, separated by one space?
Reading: 32 °C
